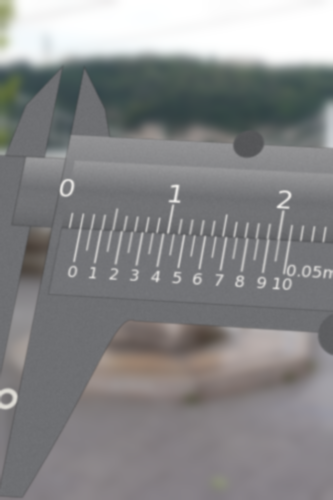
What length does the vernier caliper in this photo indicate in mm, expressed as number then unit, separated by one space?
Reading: 2.0 mm
